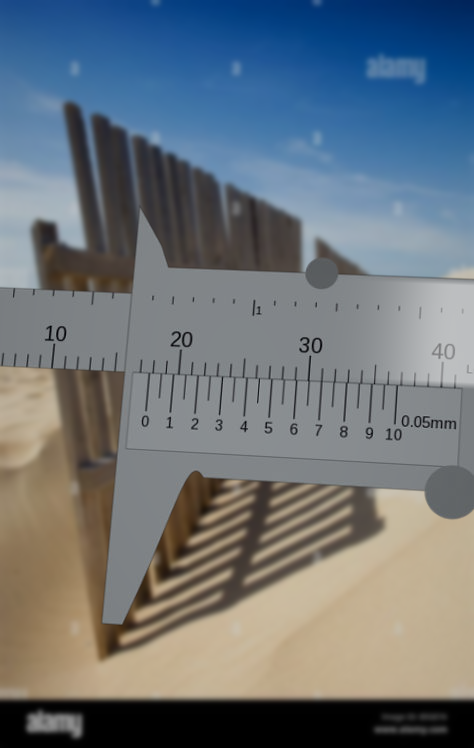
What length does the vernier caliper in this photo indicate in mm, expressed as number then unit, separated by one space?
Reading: 17.7 mm
